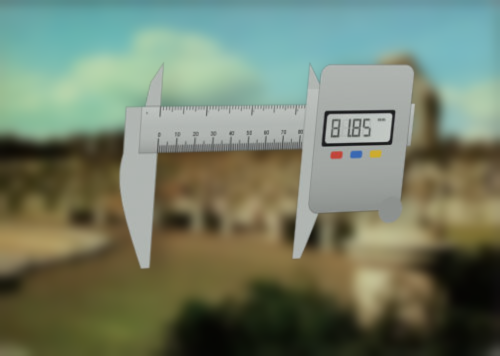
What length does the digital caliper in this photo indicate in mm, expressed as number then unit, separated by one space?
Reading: 81.85 mm
